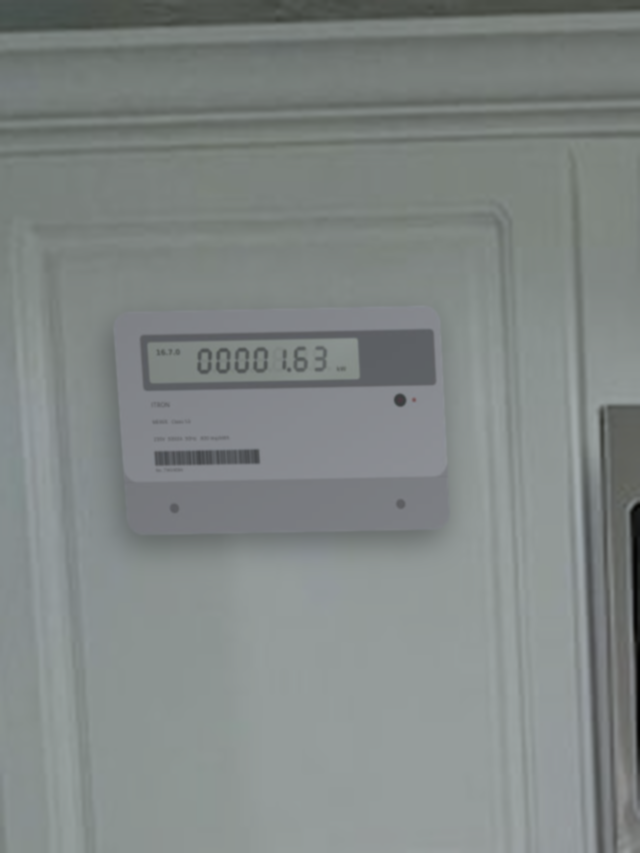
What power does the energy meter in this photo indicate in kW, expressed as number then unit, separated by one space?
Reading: 1.63 kW
